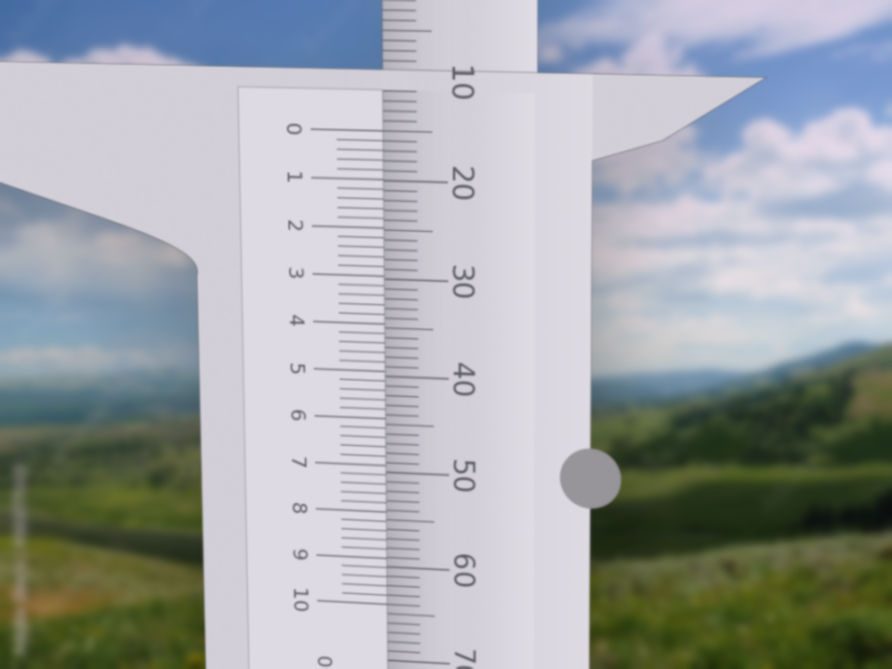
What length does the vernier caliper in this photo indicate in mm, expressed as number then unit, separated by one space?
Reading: 15.0 mm
